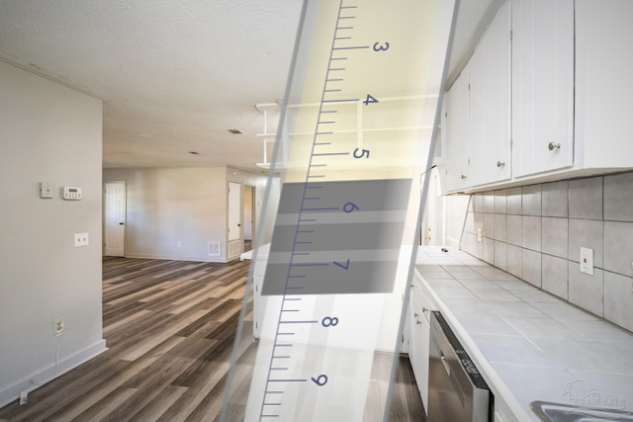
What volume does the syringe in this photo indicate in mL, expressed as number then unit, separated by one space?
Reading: 5.5 mL
